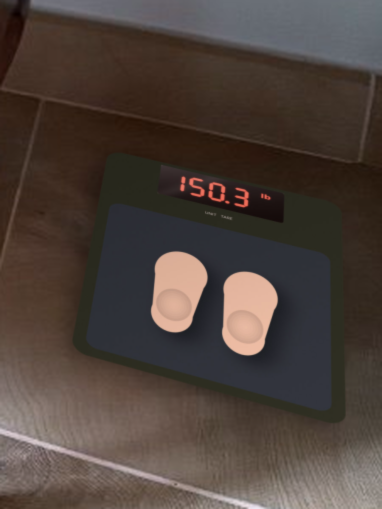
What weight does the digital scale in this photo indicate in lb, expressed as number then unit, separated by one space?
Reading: 150.3 lb
